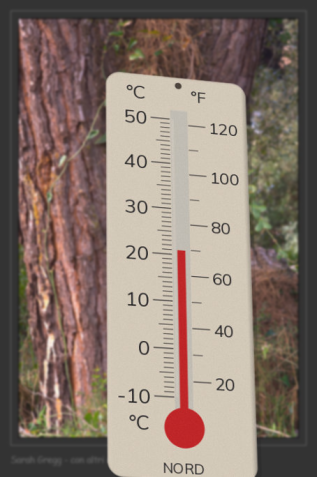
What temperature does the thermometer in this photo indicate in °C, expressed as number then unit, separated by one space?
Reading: 21 °C
